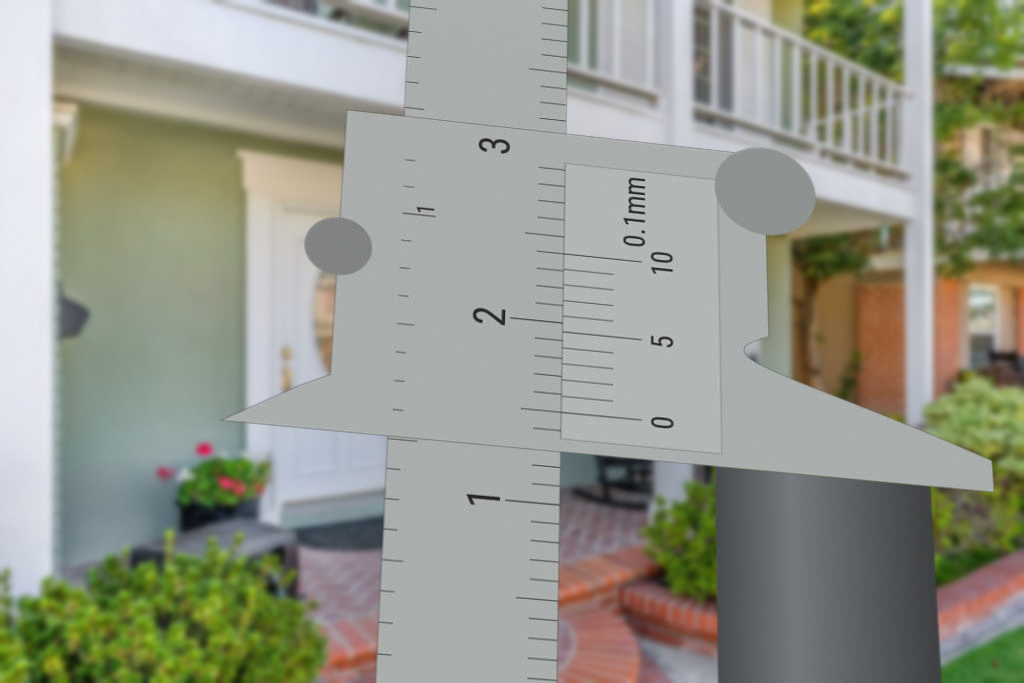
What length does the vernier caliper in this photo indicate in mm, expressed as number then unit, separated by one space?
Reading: 15.0 mm
